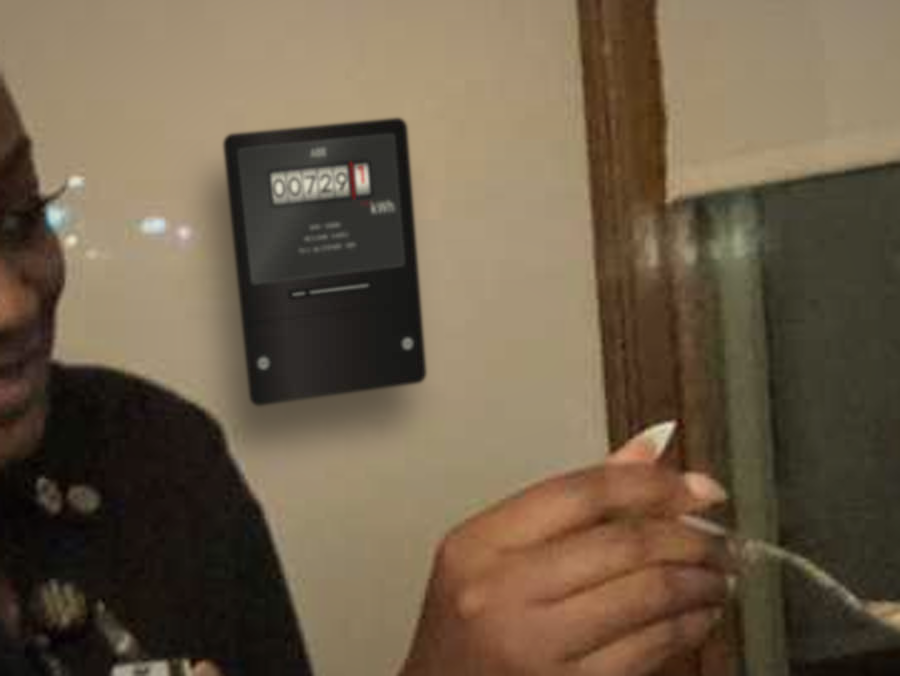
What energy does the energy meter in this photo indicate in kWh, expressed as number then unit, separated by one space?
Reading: 729.1 kWh
